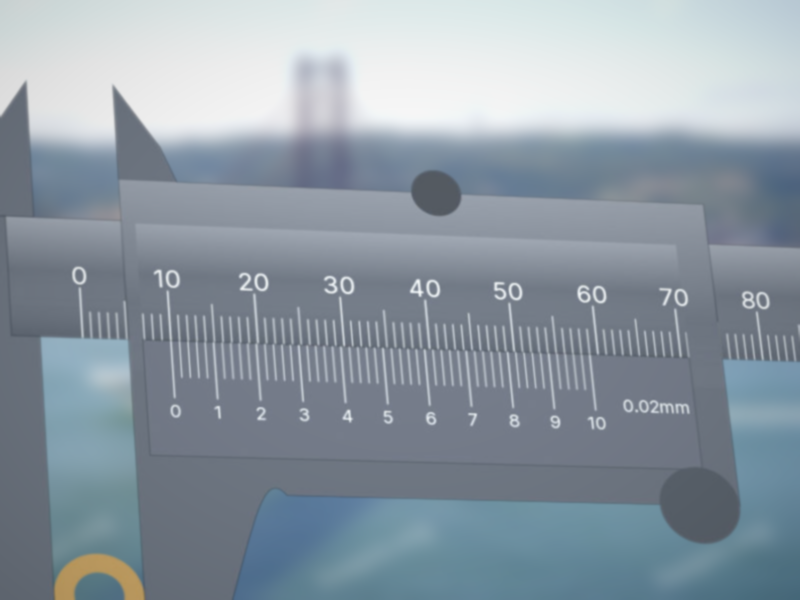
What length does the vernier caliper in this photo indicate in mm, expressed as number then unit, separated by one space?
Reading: 10.0 mm
